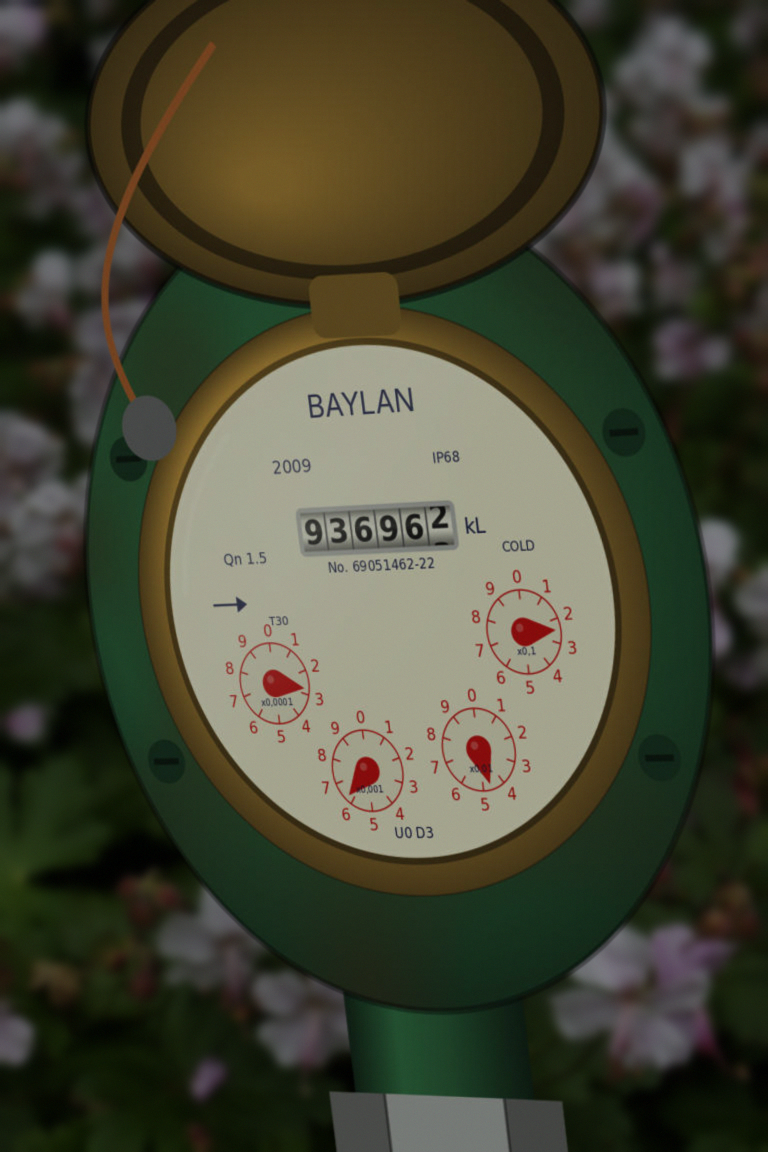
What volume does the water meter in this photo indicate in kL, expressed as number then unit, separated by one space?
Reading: 936962.2462 kL
